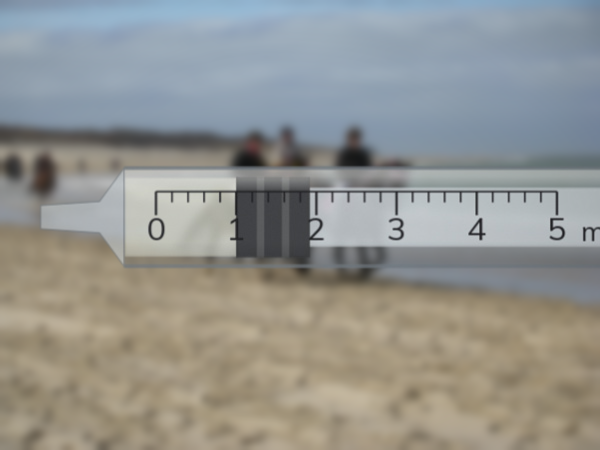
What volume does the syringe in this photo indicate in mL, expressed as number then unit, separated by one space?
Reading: 1 mL
